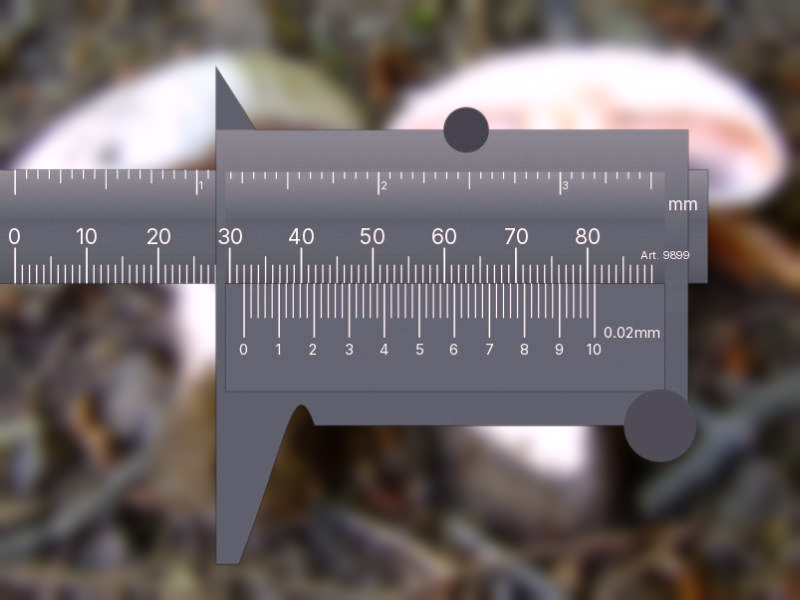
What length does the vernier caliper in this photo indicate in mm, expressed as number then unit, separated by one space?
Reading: 32.0 mm
